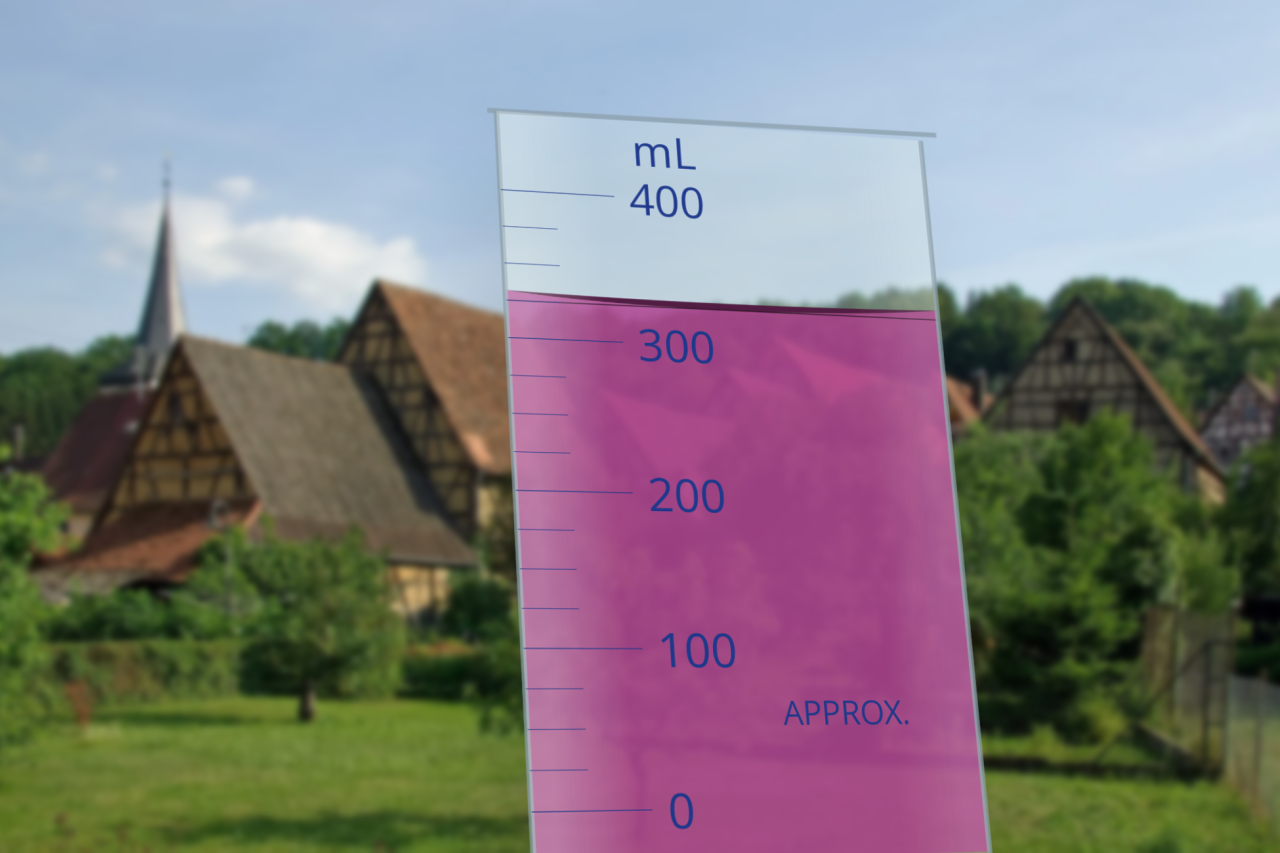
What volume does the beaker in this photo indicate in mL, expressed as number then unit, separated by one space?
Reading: 325 mL
